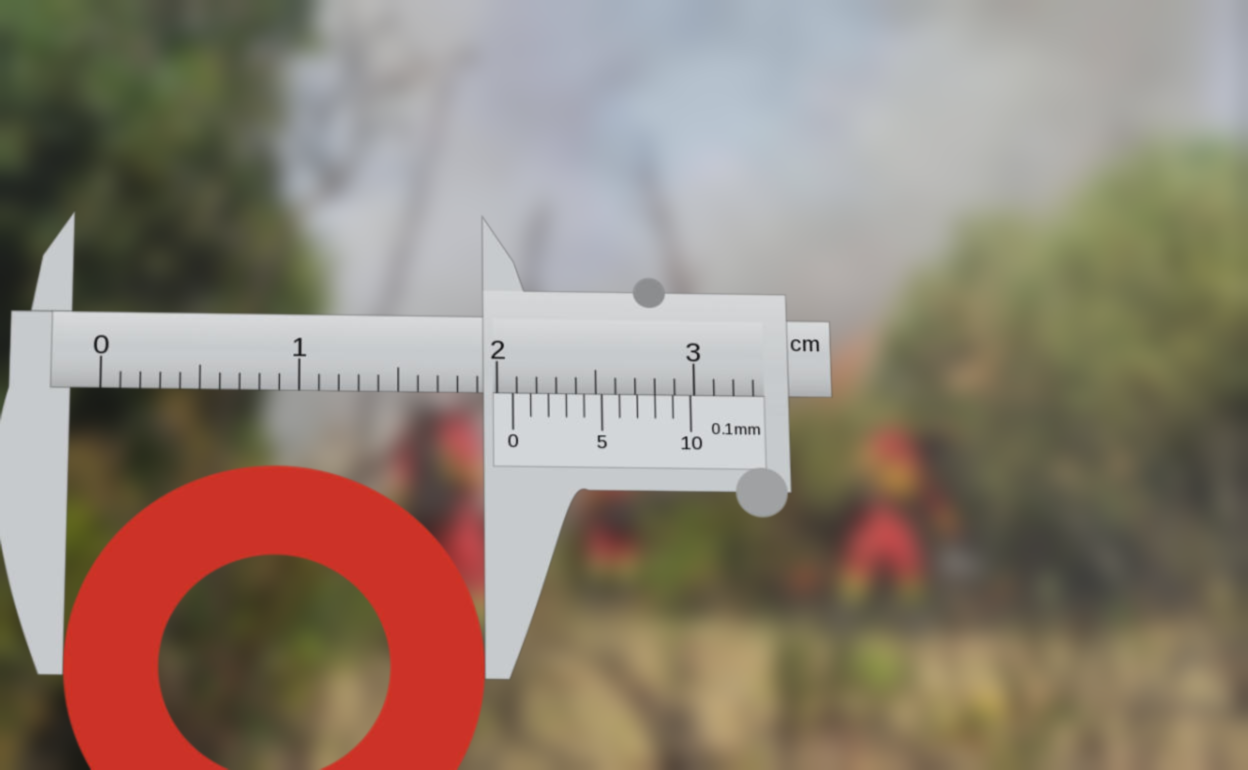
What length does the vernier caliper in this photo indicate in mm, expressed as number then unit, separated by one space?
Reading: 20.8 mm
